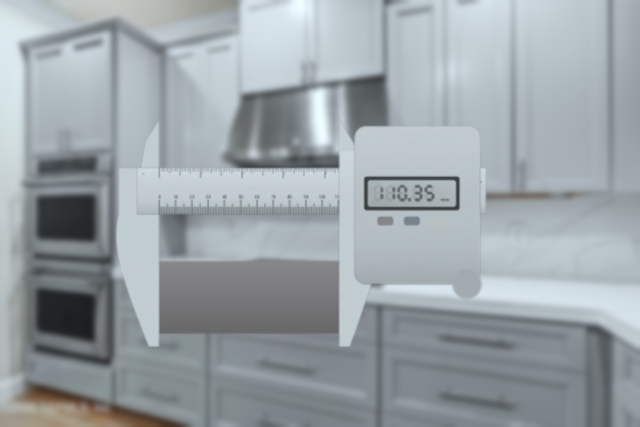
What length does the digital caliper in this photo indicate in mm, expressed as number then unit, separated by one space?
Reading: 110.35 mm
